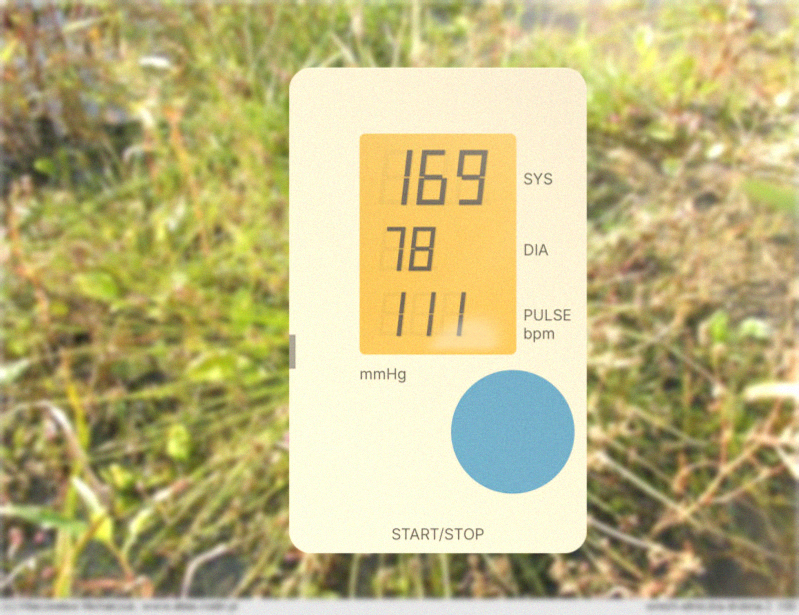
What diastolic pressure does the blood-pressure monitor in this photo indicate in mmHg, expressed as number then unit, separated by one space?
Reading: 78 mmHg
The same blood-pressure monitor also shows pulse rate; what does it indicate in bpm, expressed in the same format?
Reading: 111 bpm
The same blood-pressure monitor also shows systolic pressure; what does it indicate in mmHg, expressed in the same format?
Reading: 169 mmHg
